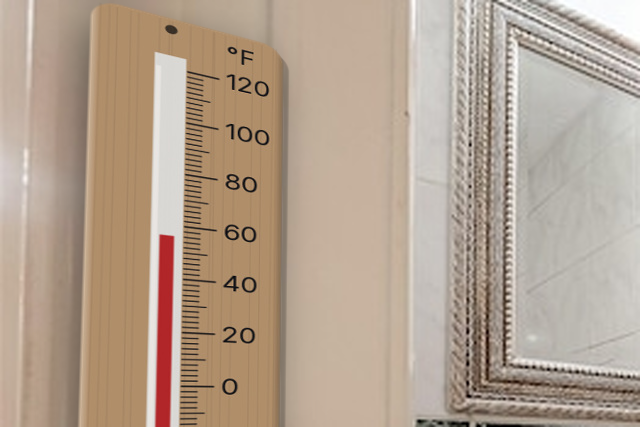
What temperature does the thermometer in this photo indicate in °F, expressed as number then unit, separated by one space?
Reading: 56 °F
